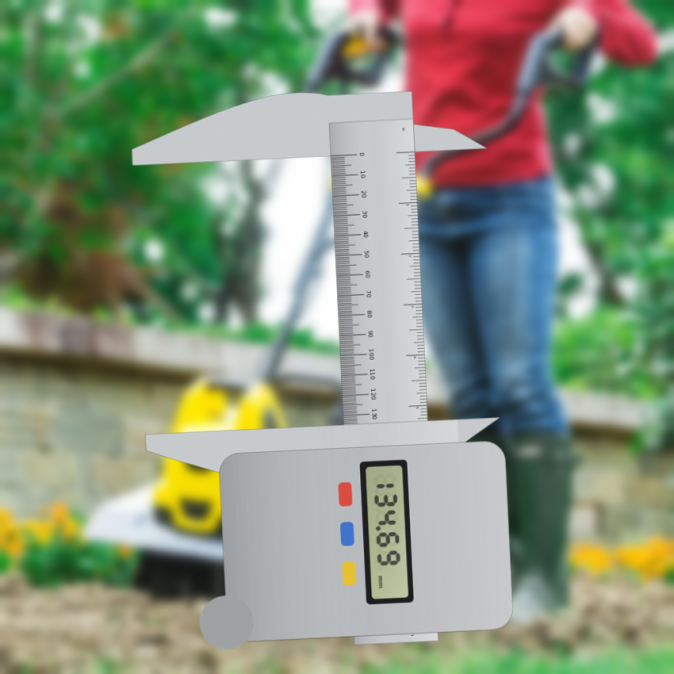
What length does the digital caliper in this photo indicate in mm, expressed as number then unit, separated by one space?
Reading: 134.69 mm
